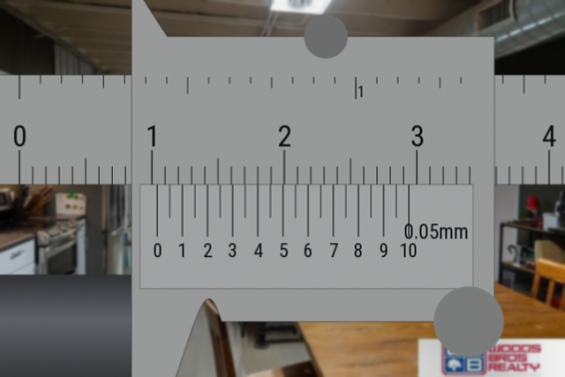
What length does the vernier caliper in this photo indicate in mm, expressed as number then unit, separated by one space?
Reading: 10.4 mm
